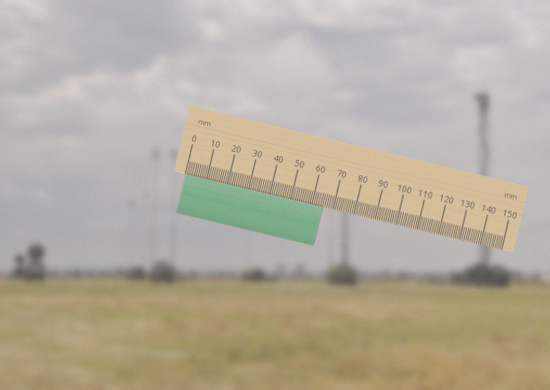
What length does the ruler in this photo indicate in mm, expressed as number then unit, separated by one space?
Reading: 65 mm
